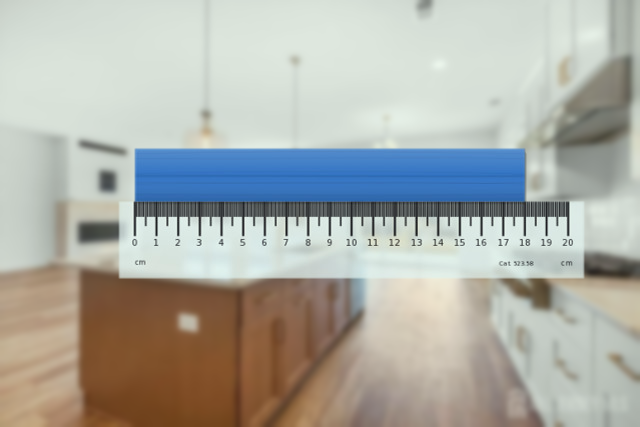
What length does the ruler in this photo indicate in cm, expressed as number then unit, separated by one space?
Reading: 18 cm
